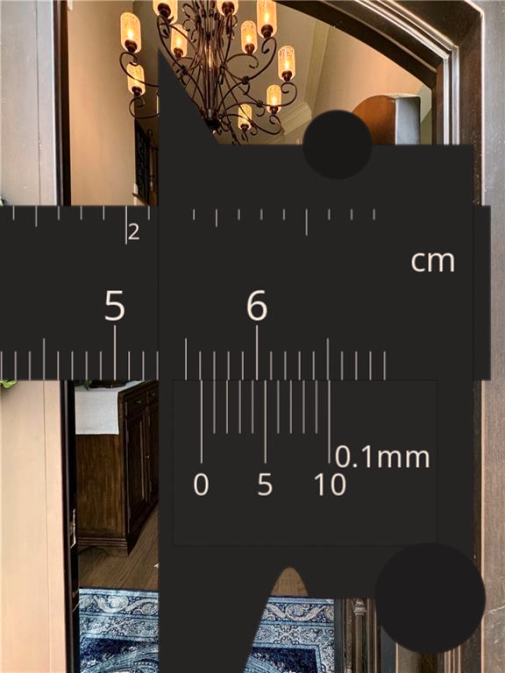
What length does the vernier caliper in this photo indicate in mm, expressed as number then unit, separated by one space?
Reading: 56.1 mm
